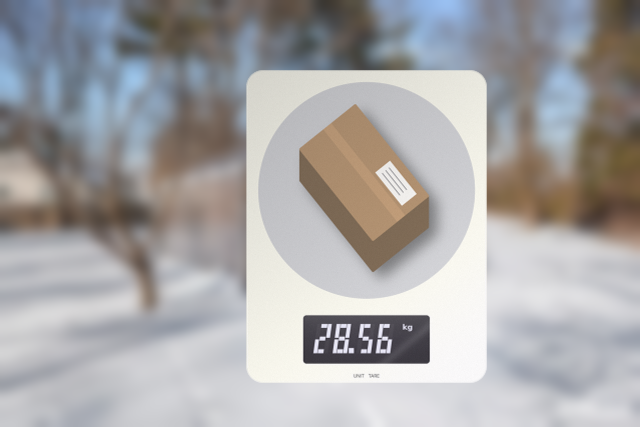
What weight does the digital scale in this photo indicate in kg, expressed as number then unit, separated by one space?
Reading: 28.56 kg
